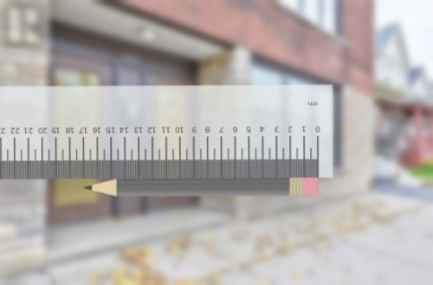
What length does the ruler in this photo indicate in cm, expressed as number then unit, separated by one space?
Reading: 17 cm
